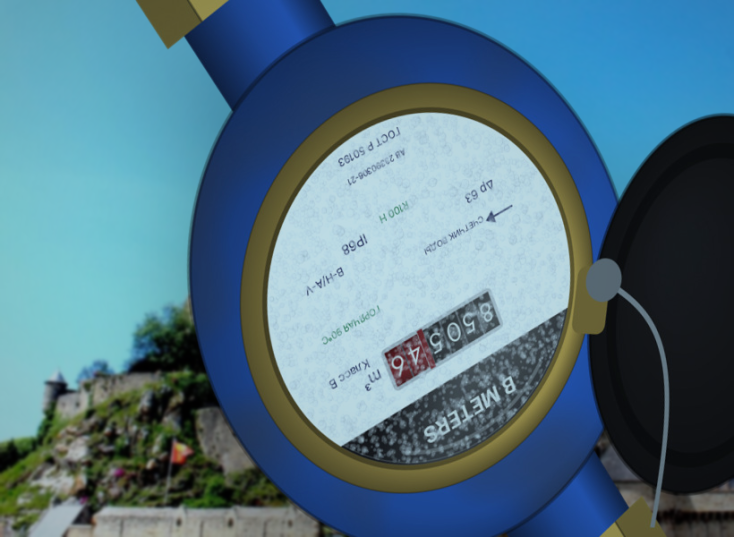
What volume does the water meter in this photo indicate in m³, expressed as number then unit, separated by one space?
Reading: 8505.46 m³
